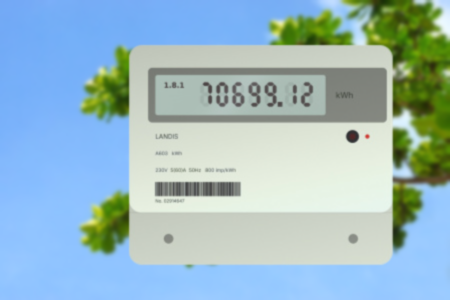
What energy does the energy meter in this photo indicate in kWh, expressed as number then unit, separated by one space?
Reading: 70699.12 kWh
